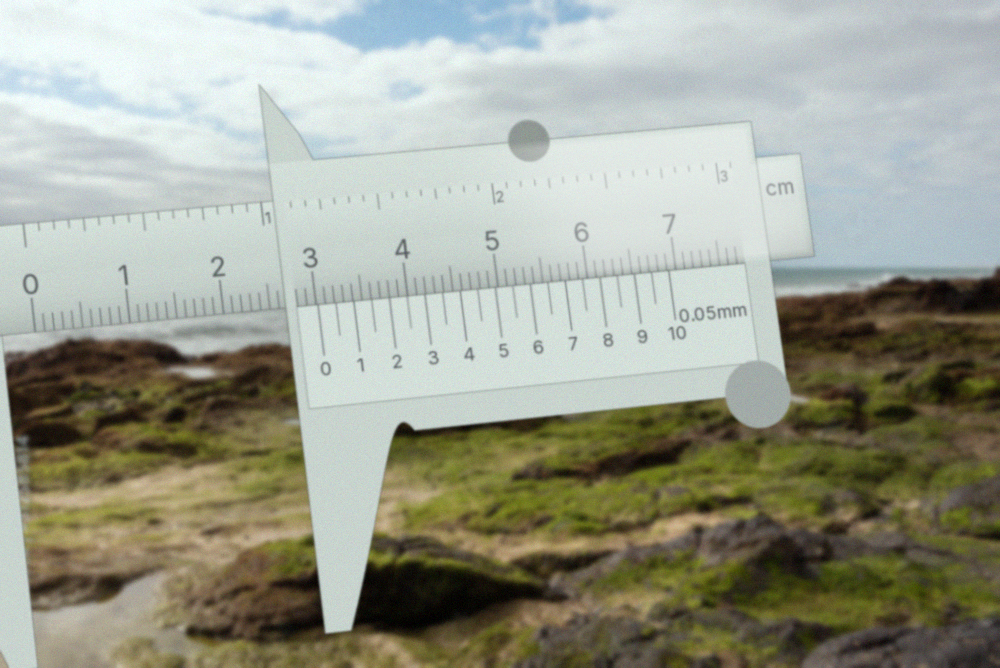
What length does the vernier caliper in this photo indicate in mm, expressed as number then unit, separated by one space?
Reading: 30.2 mm
